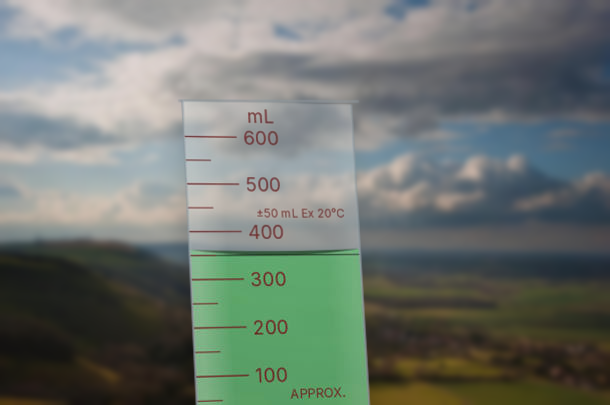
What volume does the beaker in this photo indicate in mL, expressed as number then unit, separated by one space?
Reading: 350 mL
